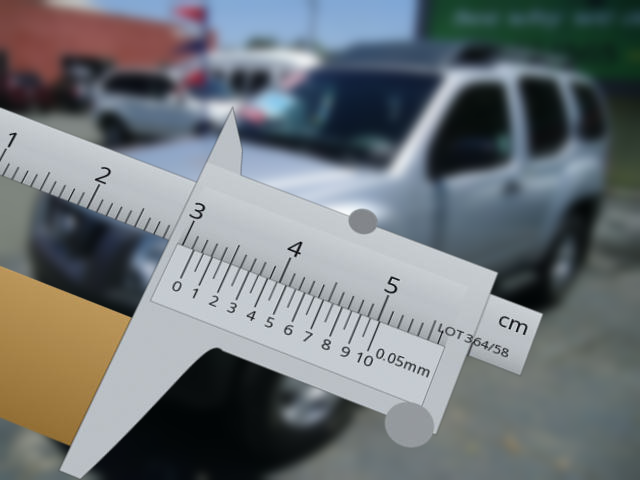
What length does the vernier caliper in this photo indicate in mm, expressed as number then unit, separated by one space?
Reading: 31.2 mm
